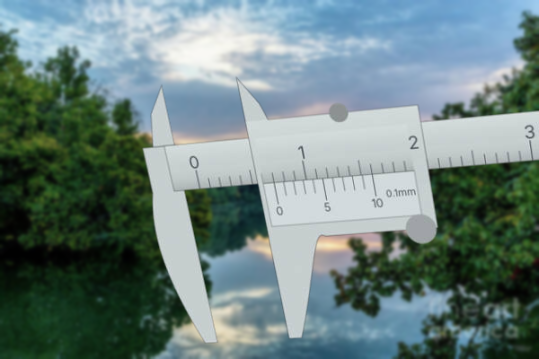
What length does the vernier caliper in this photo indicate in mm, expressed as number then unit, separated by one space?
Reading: 7.0 mm
